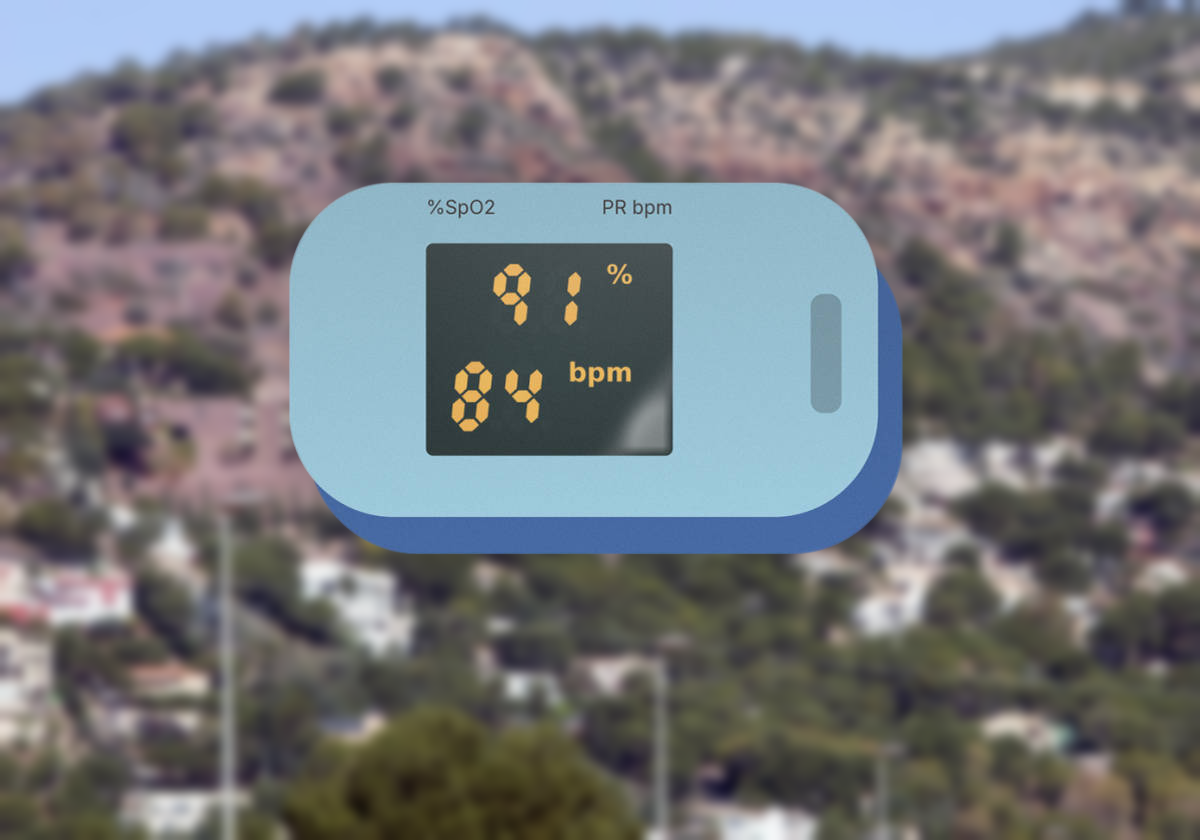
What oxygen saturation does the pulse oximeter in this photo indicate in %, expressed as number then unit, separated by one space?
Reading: 91 %
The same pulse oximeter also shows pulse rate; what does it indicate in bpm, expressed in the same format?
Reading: 84 bpm
